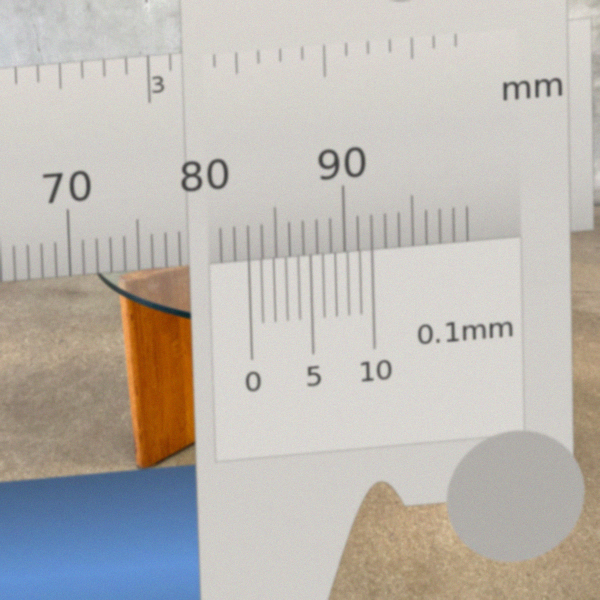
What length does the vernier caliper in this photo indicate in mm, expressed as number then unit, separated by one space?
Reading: 83.0 mm
